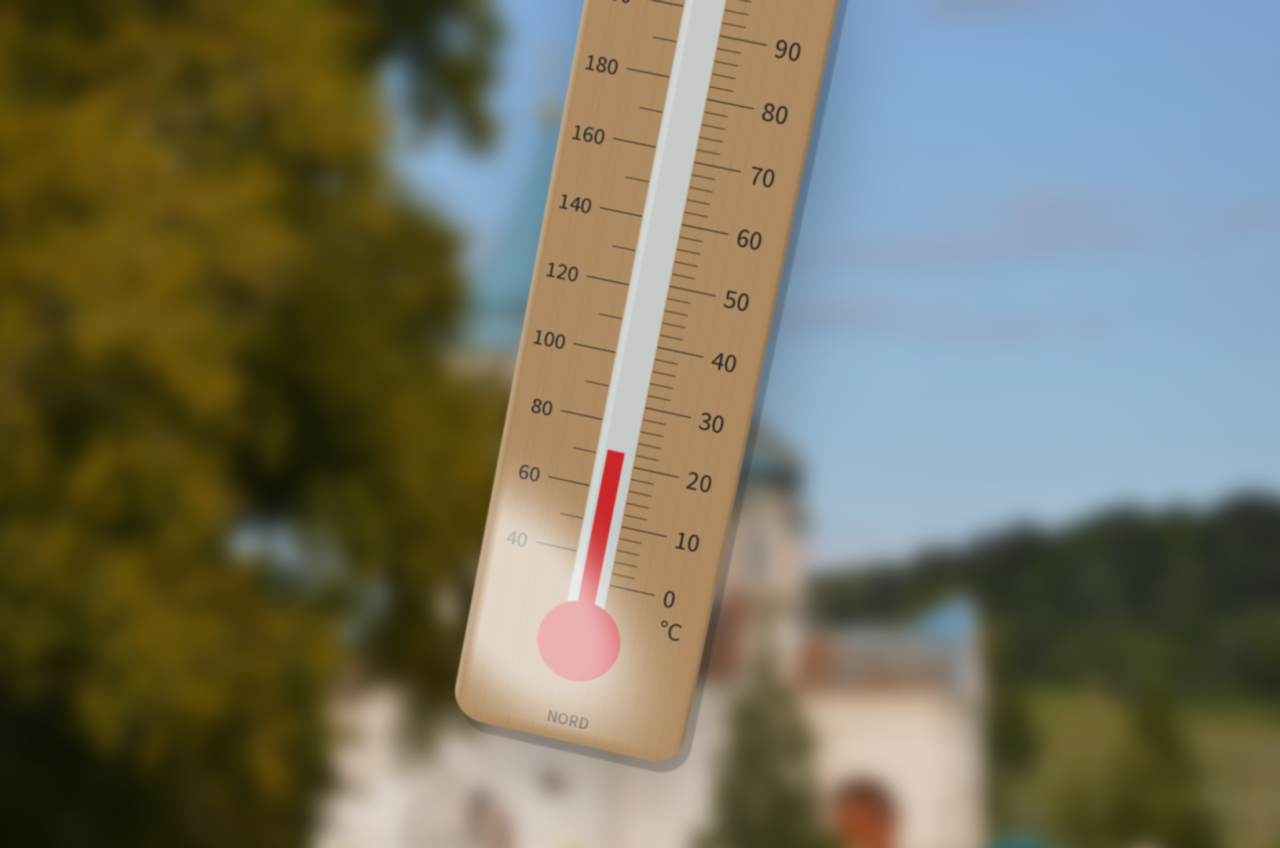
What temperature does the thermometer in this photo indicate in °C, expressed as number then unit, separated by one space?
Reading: 22 °C
